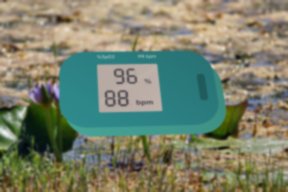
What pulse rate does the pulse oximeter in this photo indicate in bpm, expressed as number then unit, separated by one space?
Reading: 88 bpm
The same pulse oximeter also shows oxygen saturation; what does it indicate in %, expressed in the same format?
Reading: 96 %
